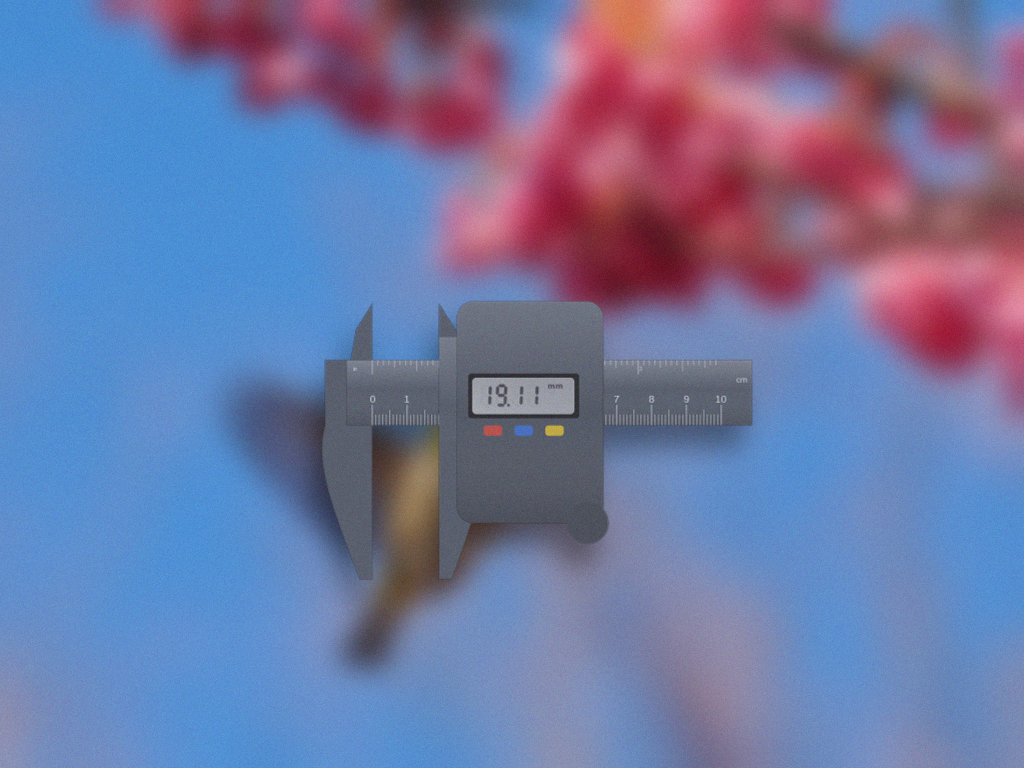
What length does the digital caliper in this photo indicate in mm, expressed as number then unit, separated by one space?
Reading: 19.11 mm
